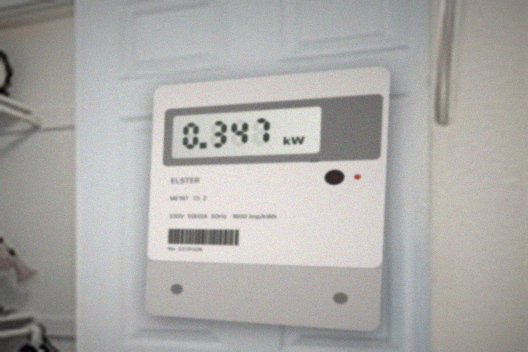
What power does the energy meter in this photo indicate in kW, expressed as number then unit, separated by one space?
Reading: 0.347 kW
